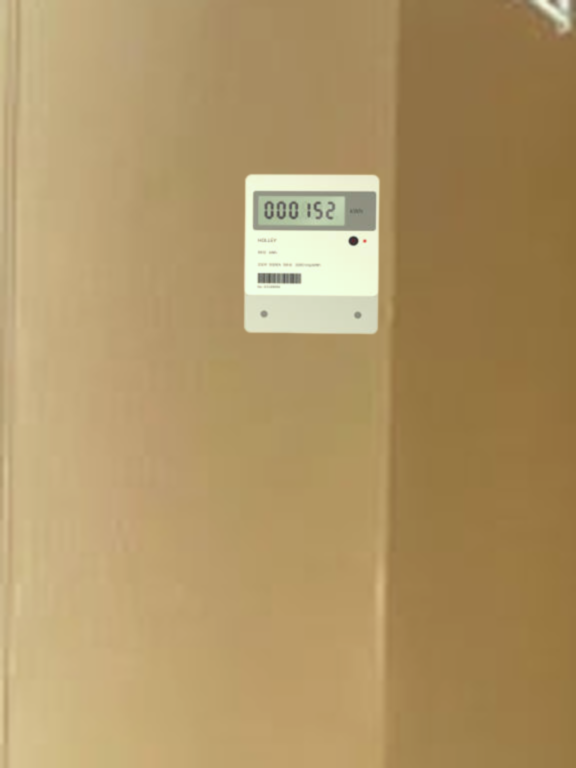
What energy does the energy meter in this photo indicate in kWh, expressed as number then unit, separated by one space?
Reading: 152 kWh
